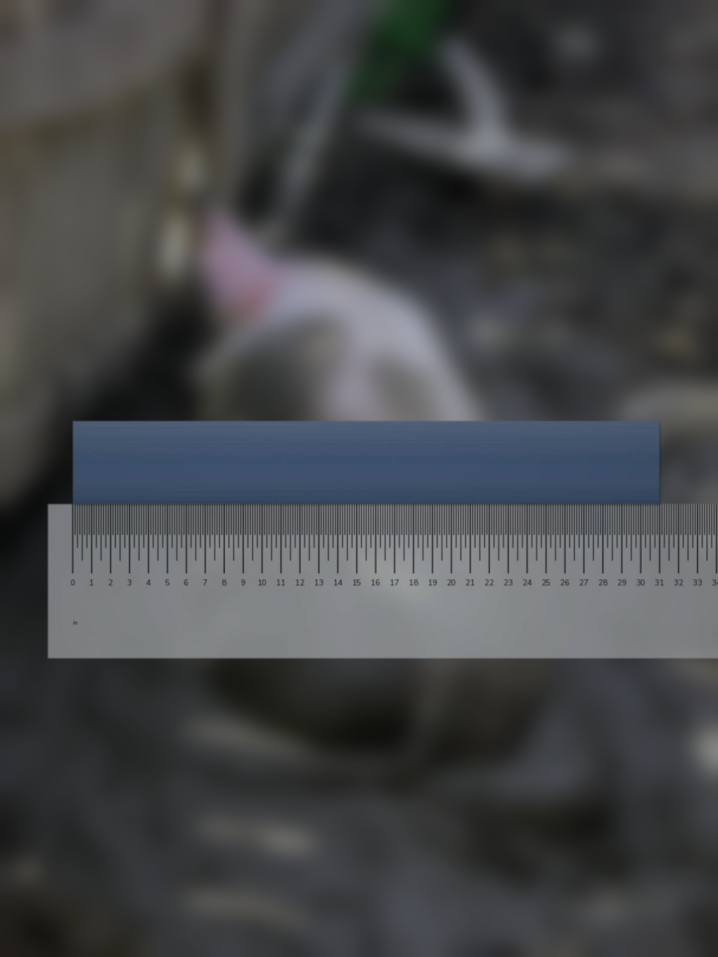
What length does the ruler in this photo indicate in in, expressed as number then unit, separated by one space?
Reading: 31 in
